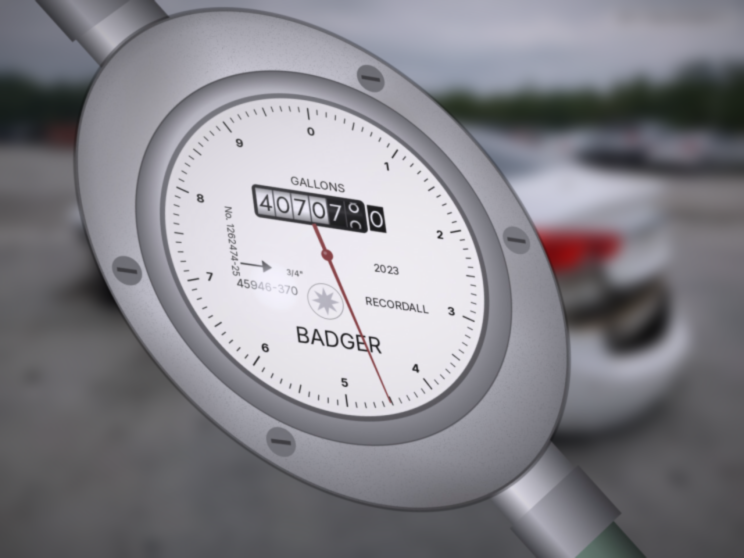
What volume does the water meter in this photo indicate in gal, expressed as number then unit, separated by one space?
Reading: 4070784.5 gal
